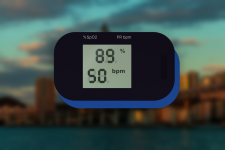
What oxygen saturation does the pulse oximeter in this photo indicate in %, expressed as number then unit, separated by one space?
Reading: 89 %
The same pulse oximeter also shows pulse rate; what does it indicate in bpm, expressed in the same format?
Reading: 50 bpm
